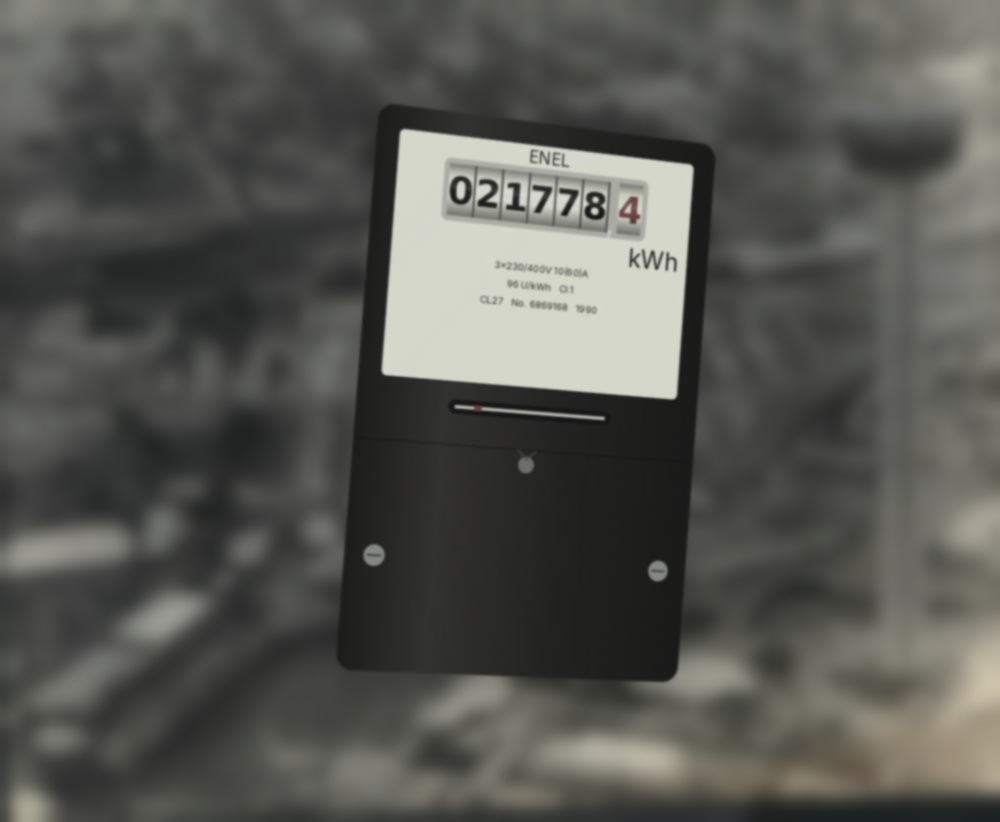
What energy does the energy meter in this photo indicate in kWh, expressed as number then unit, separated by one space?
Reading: 21778.4 kWh
